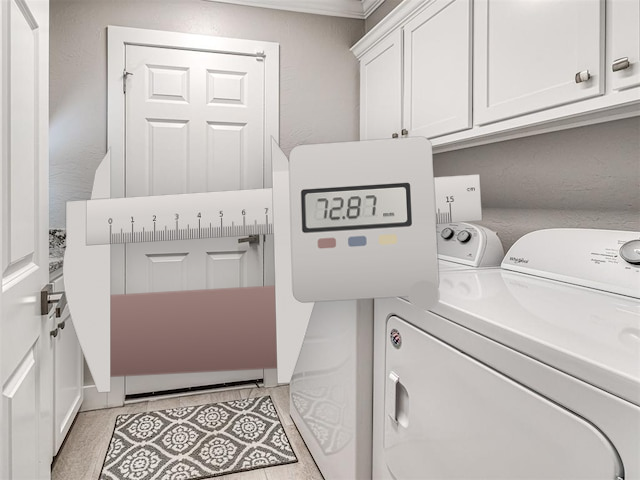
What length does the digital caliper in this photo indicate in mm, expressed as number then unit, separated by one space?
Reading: 72.87 mm
